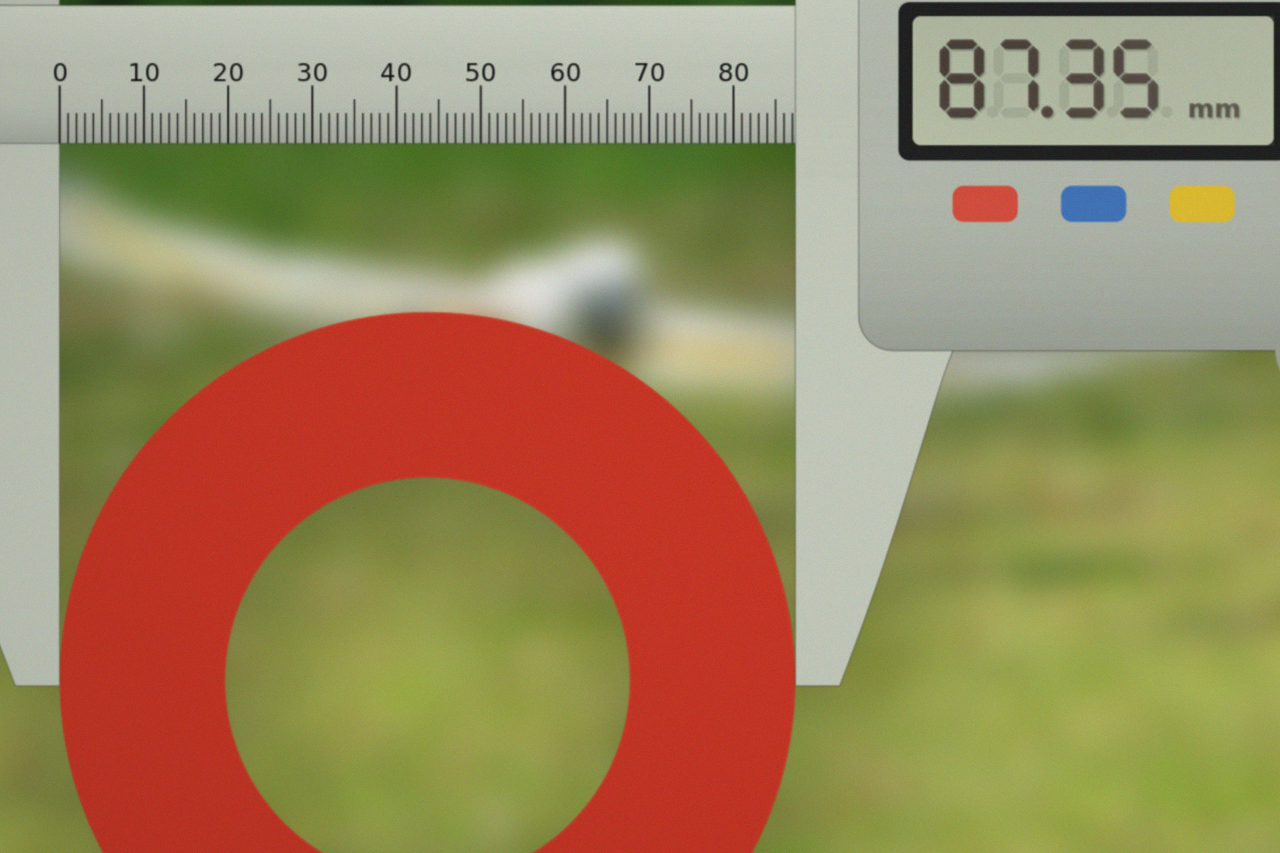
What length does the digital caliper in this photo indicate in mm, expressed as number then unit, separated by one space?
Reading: 87.35 mm
